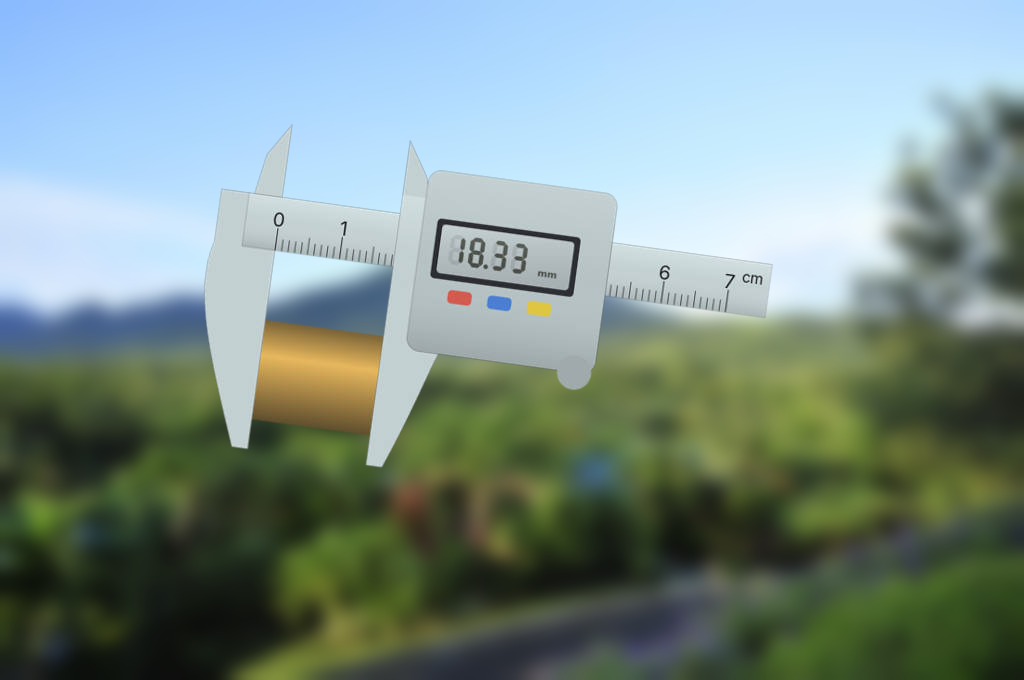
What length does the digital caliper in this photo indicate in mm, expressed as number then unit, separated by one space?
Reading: 18.33 mm
